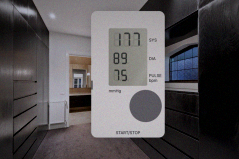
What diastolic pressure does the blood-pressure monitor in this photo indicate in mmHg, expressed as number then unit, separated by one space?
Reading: 89 mmHg
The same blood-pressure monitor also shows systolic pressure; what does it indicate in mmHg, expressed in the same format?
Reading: 177 mmHg
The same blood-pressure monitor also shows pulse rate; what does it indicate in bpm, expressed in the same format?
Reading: 75 bpm
